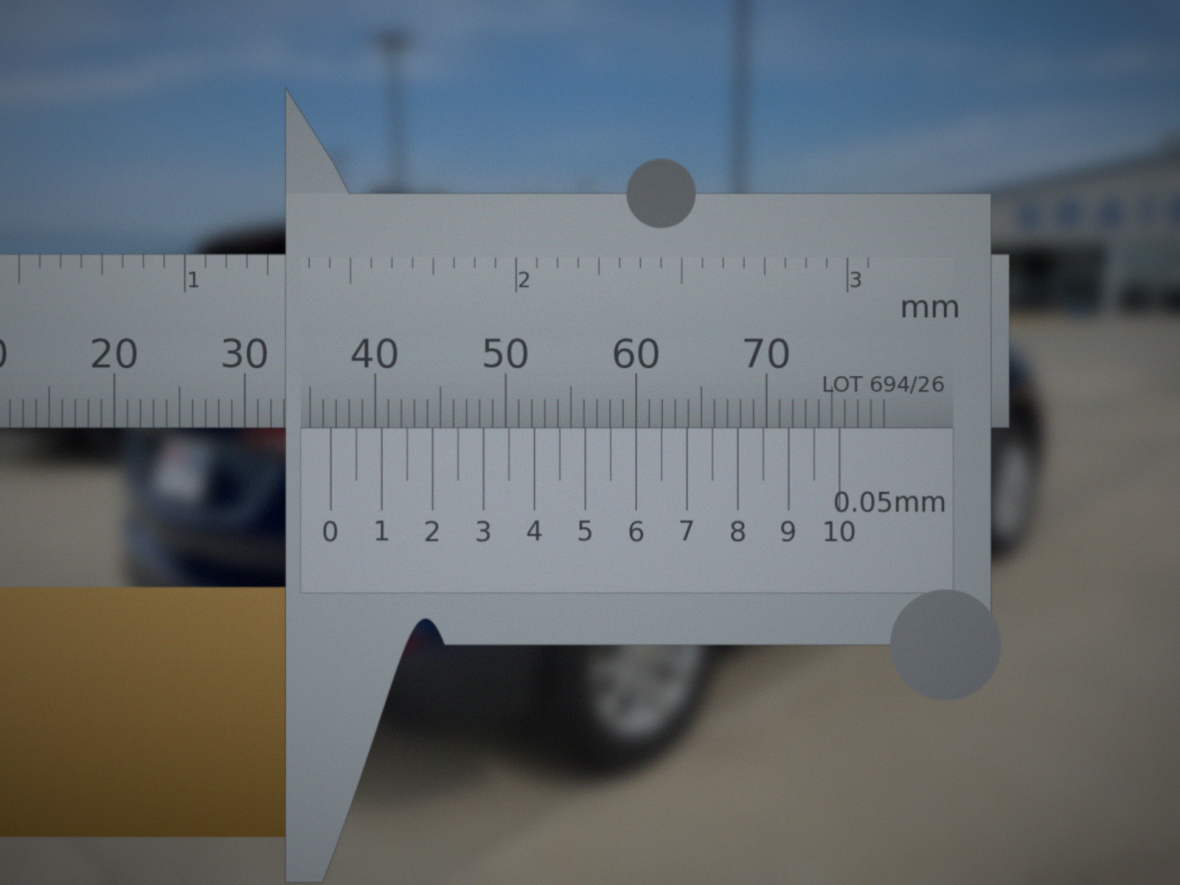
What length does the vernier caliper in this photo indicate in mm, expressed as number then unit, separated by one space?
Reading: 36.6 mm
